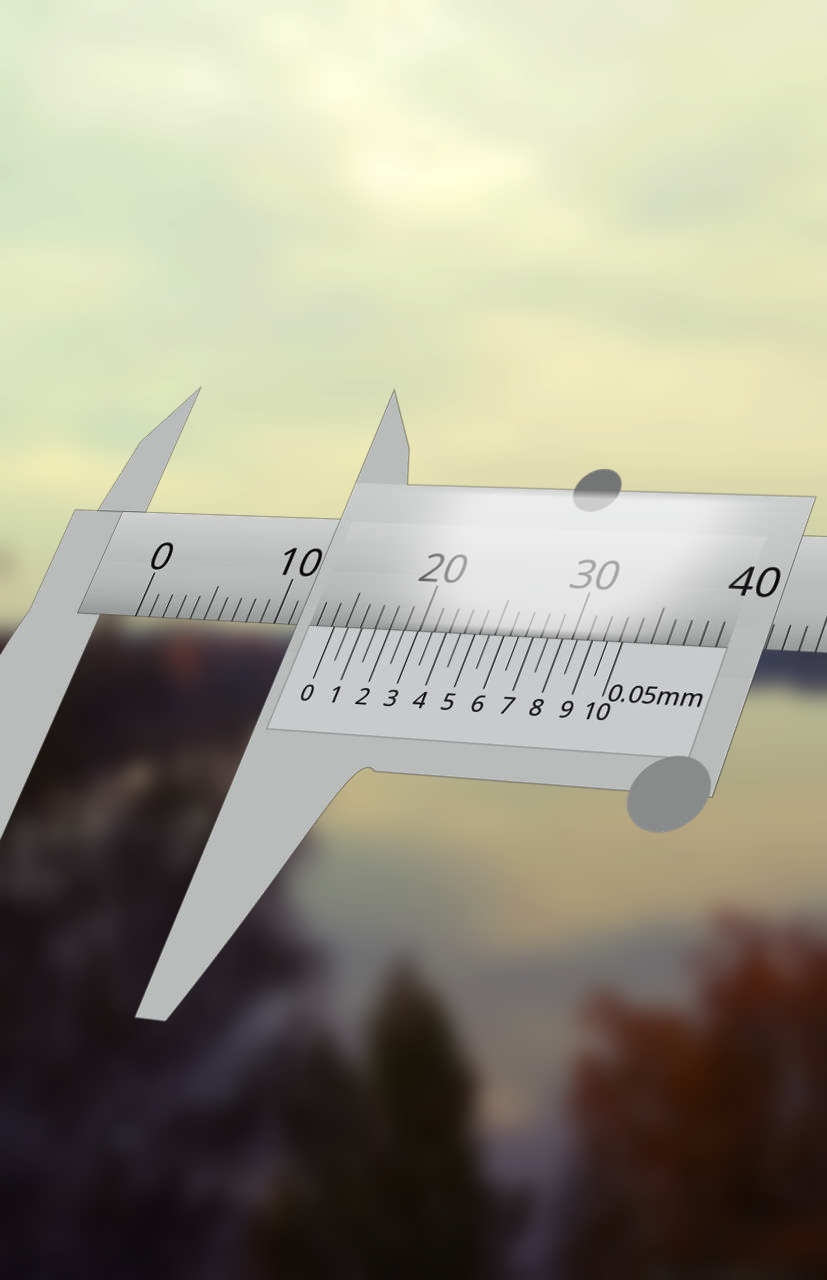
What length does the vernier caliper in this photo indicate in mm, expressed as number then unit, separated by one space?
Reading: 14.2 mm
